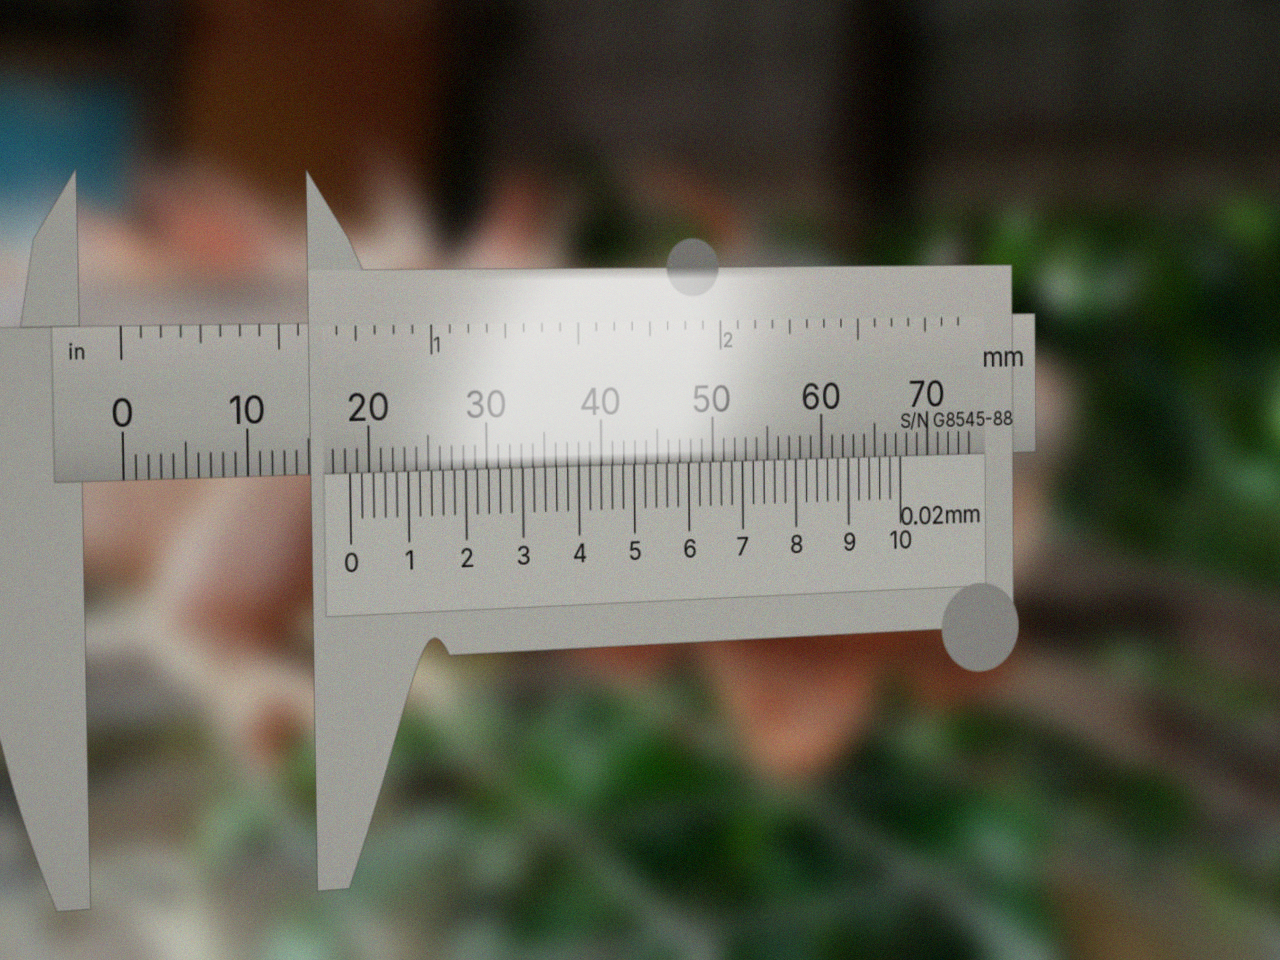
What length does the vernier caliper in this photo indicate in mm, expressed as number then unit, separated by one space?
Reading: 18.4 mm
